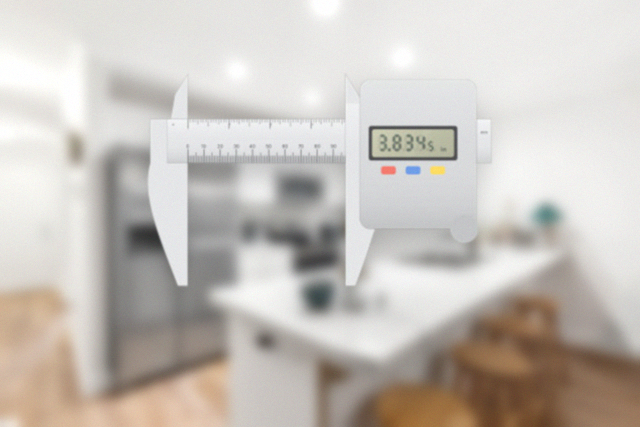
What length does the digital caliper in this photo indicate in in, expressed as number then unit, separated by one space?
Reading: 3.8345 in
